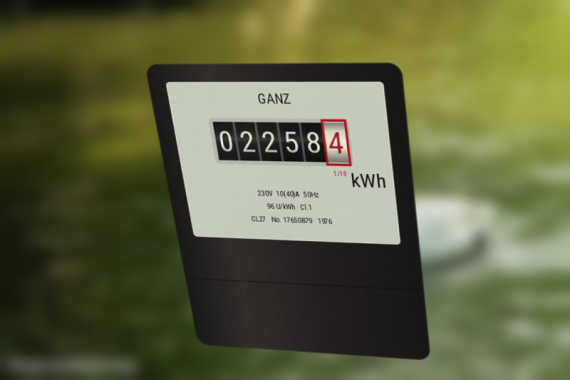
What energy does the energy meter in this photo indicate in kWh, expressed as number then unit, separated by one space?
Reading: 2258.4 kWh
